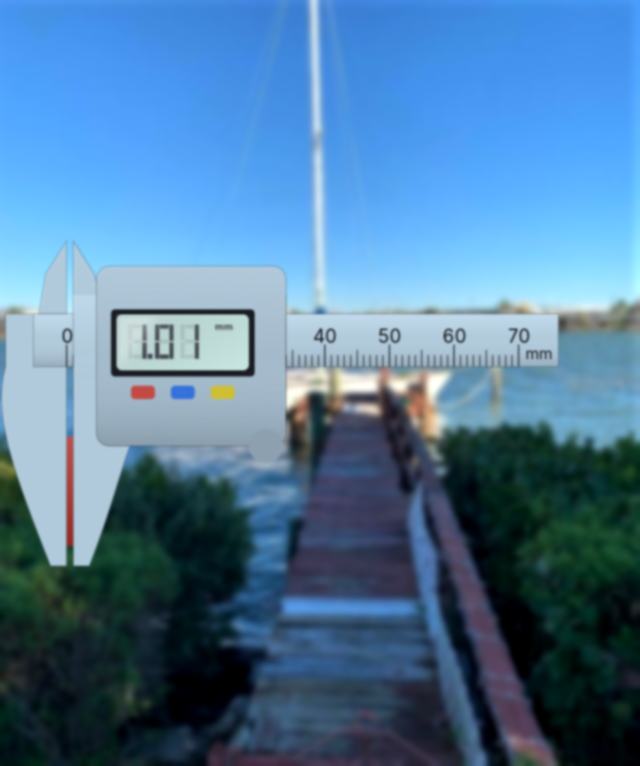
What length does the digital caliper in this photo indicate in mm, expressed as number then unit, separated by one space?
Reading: 1.01 mm
